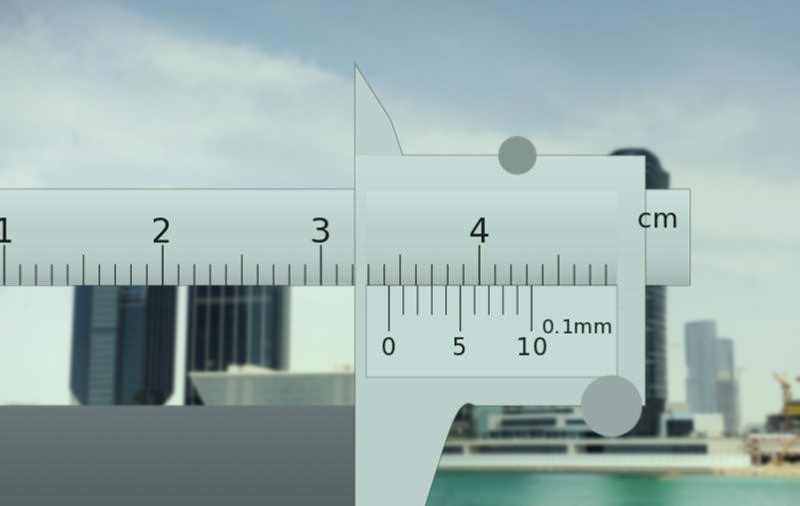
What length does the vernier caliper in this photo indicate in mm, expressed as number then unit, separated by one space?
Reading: 34.3 mm
